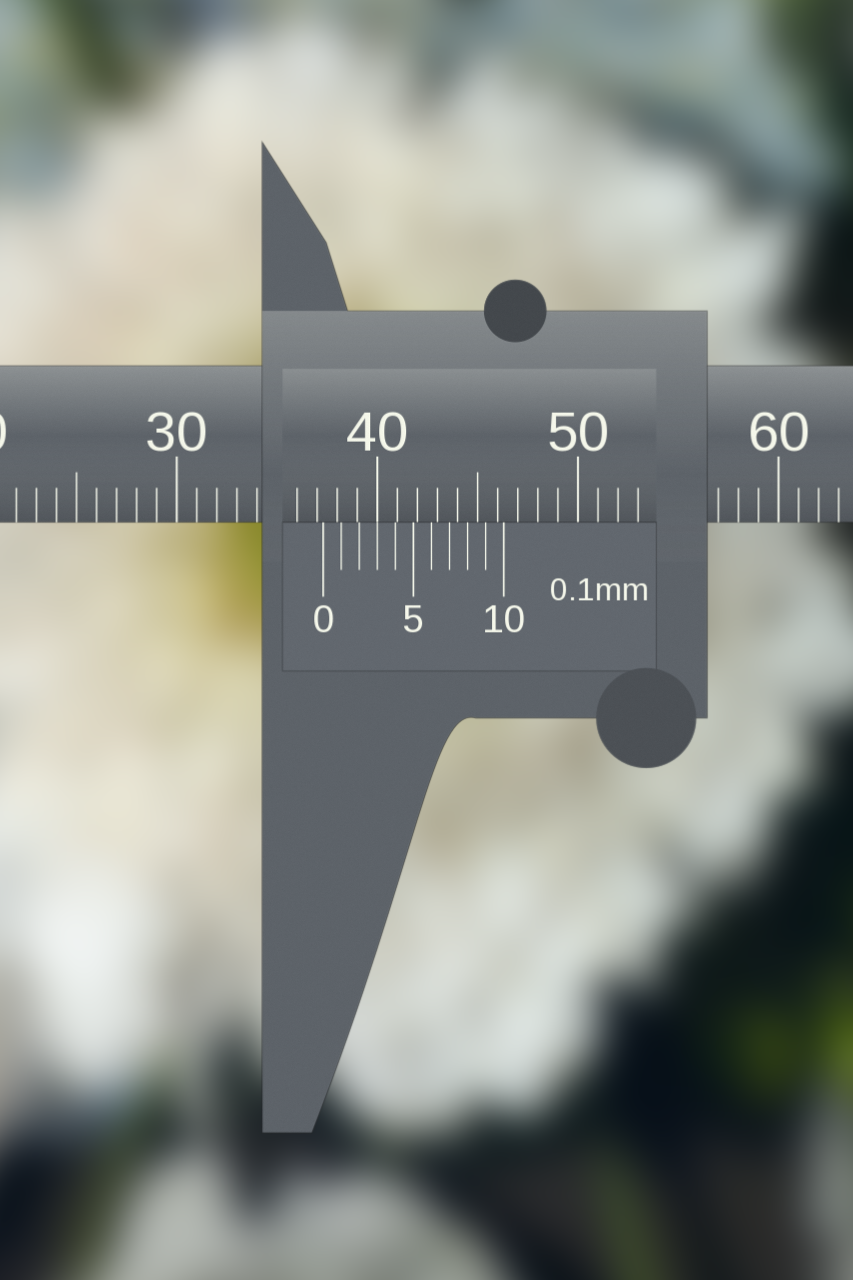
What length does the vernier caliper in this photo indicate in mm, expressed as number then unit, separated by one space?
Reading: 37.3 mm
